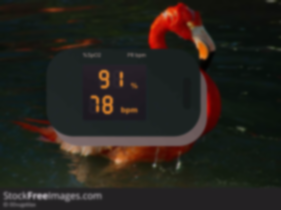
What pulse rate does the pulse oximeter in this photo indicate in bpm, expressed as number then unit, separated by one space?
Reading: 78 bpm
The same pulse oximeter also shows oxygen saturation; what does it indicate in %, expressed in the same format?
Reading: 91 %
